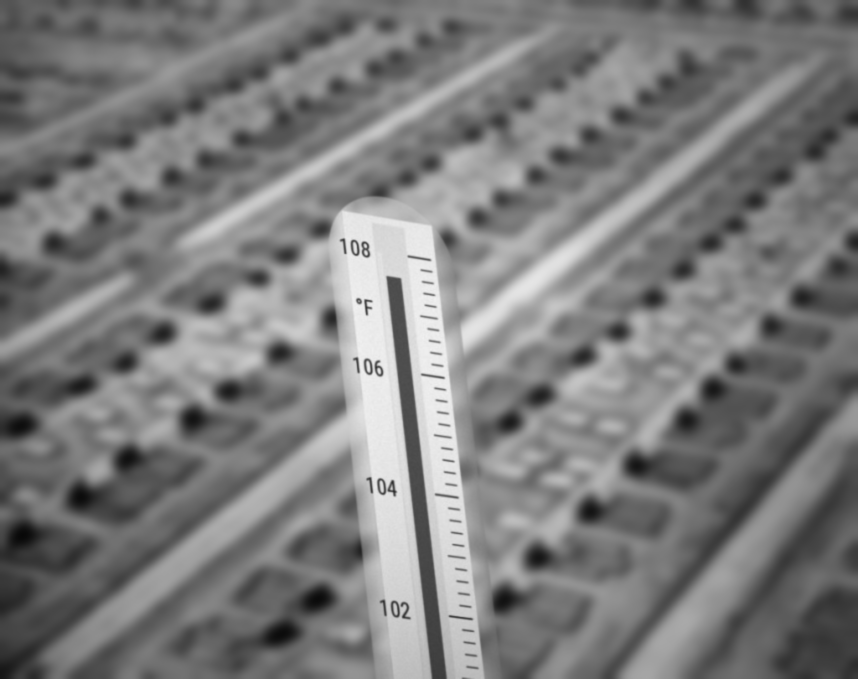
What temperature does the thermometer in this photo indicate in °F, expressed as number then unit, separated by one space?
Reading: 107.6 °F
